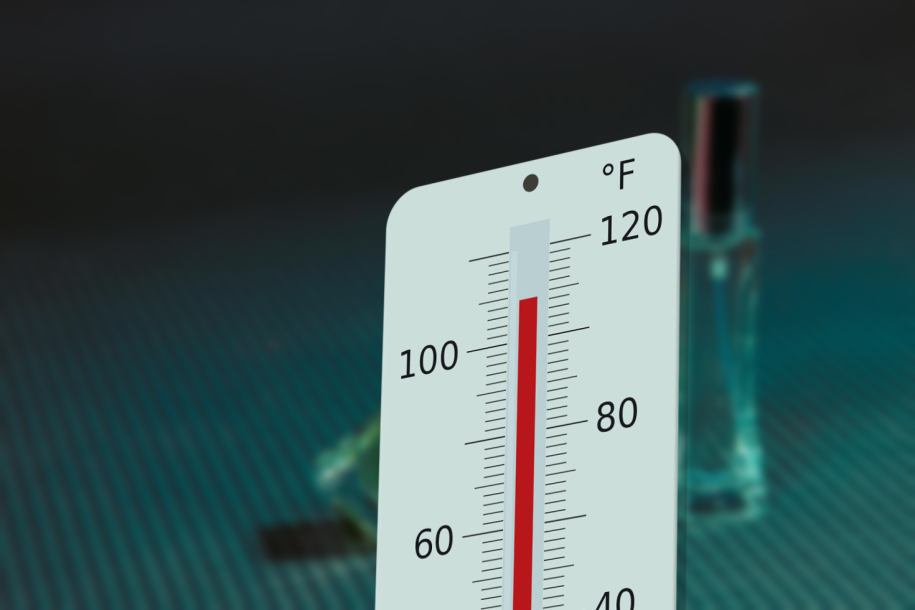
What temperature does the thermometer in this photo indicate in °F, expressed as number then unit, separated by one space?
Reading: 109 °F
